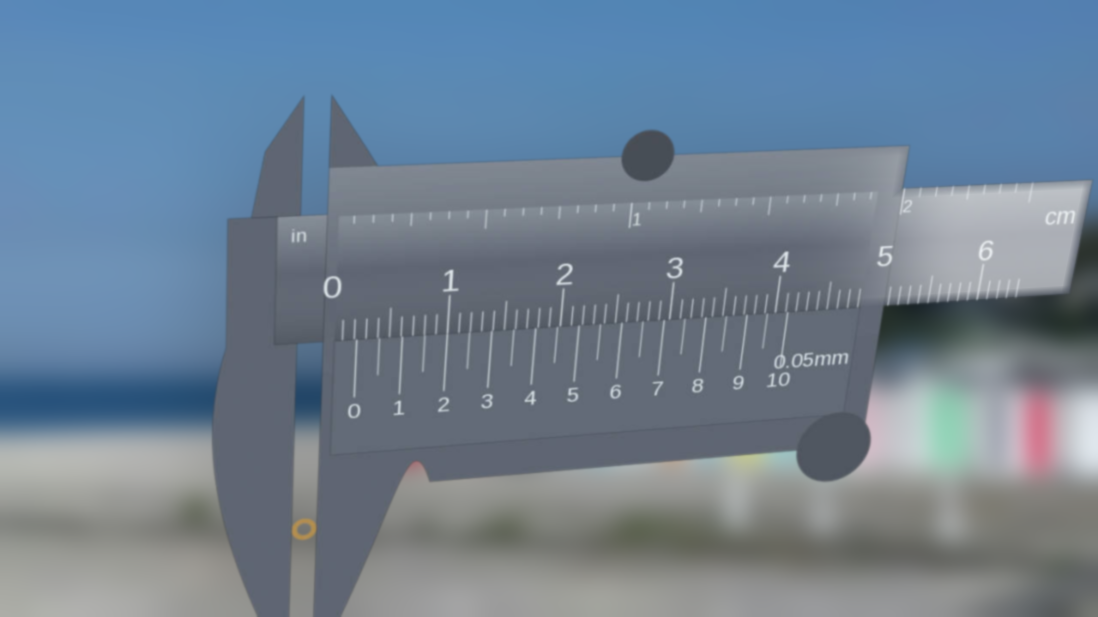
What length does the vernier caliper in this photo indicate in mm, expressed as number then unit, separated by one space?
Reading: 2.2 mm
